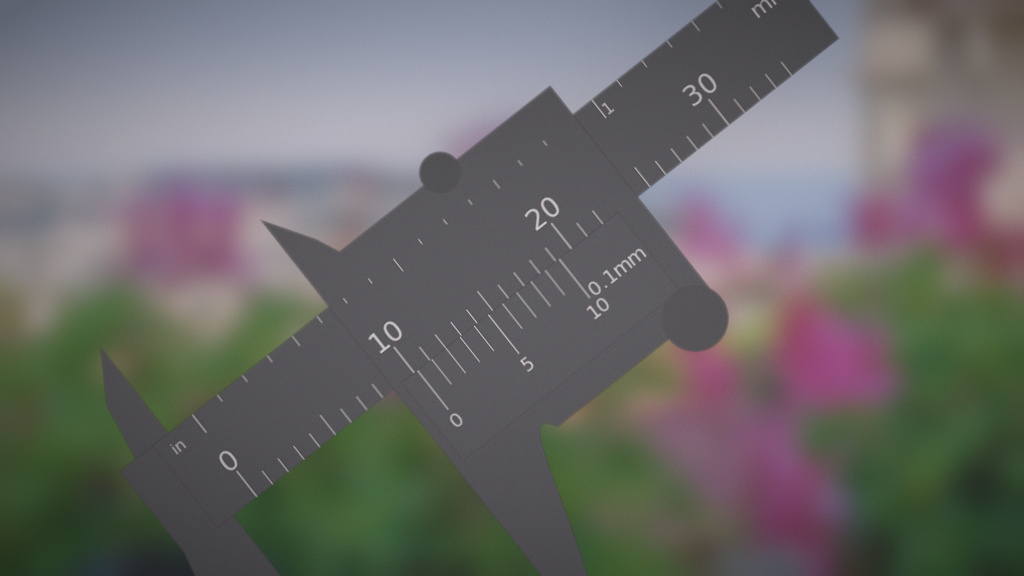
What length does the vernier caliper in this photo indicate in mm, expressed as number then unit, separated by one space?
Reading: 10.2 mm
